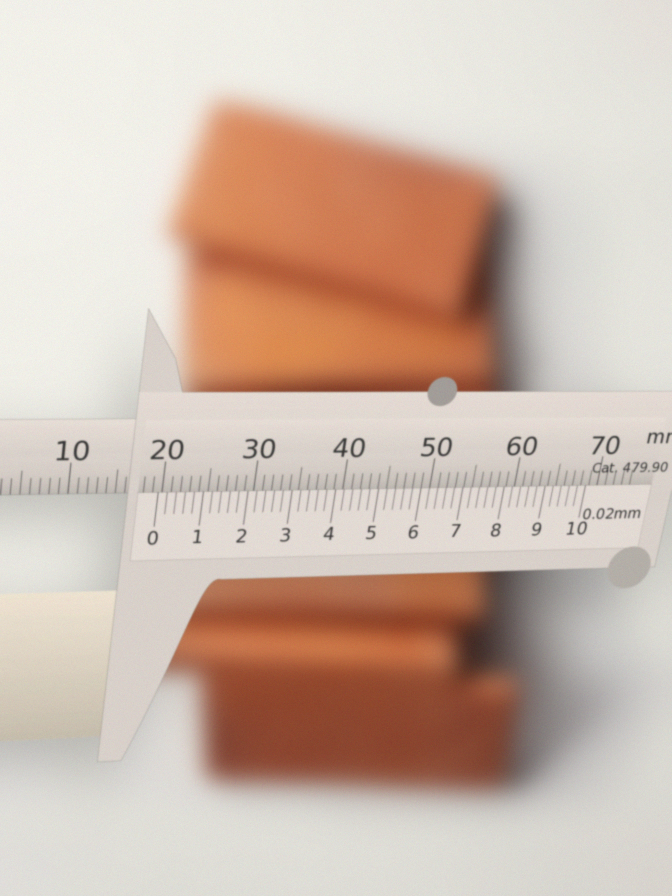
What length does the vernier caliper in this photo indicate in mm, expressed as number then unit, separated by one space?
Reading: 19.6 mm
